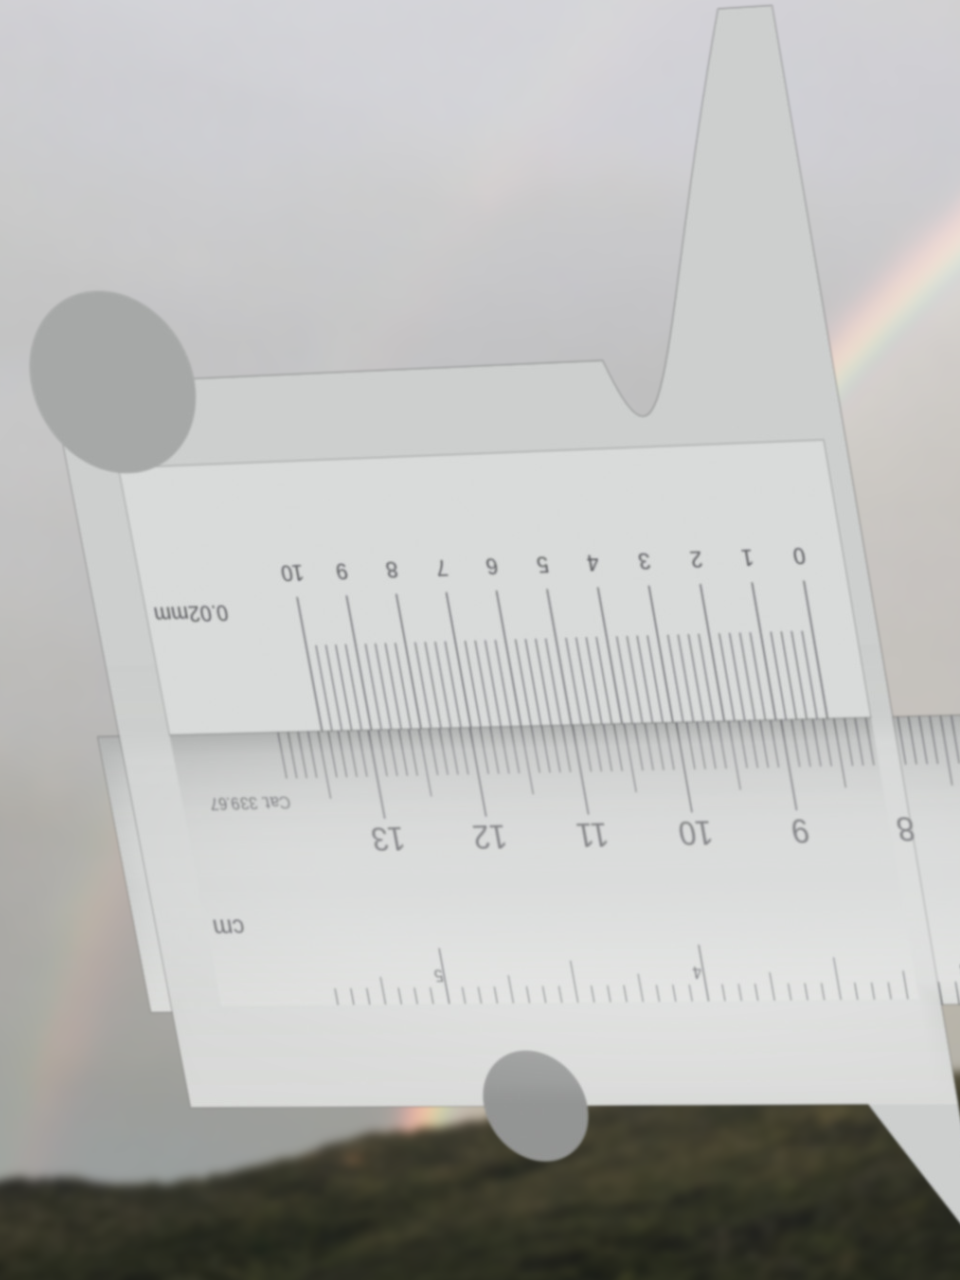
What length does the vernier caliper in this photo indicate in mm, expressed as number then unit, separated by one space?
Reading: 85.6 mm
